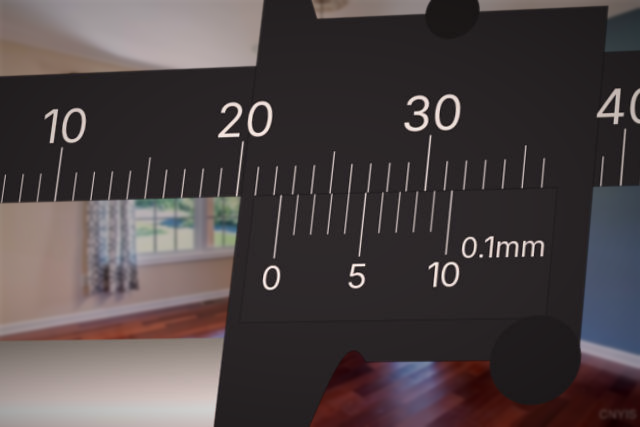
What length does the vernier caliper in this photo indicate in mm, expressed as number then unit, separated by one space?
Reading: 22.4 mm
